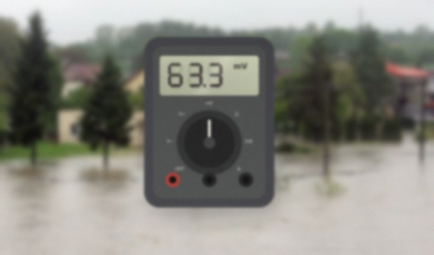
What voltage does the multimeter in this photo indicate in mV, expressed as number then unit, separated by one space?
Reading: 63.3 mV
